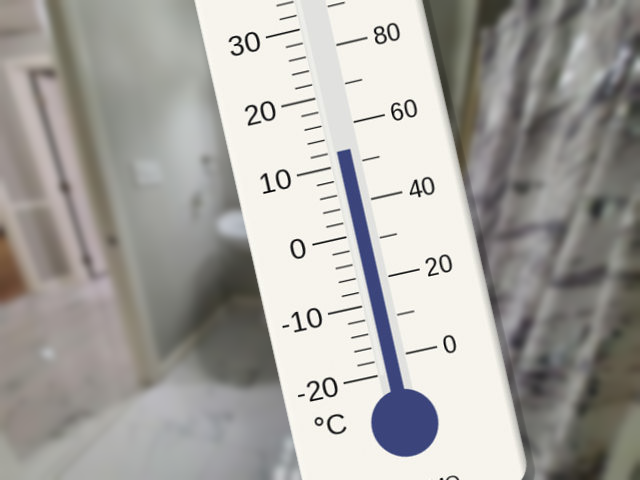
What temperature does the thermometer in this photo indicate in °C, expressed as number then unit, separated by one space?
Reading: 12 °C
